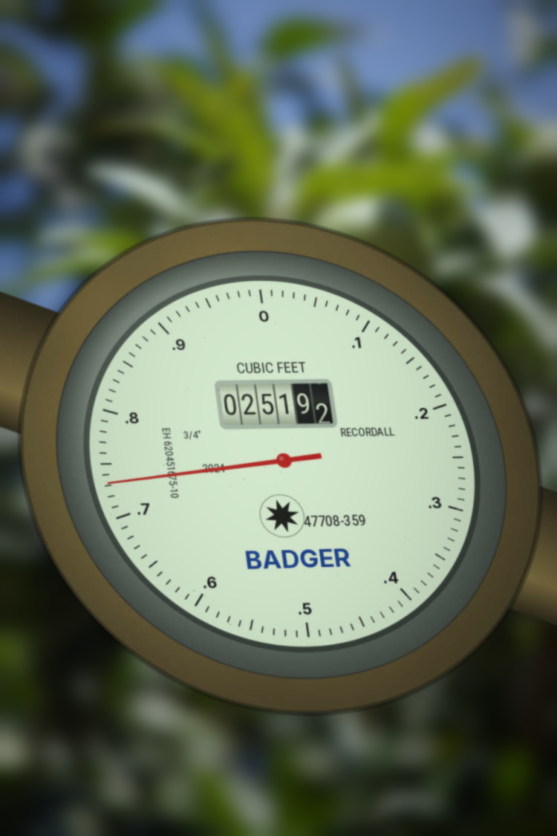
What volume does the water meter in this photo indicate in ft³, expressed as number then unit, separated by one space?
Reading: 25191.73 ft³
